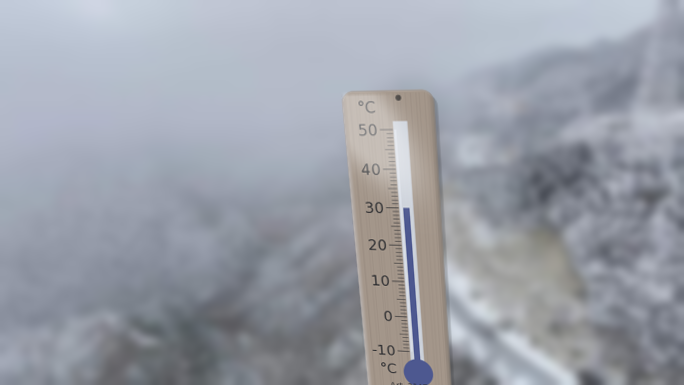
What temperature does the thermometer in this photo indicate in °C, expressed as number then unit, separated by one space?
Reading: 30 °C
